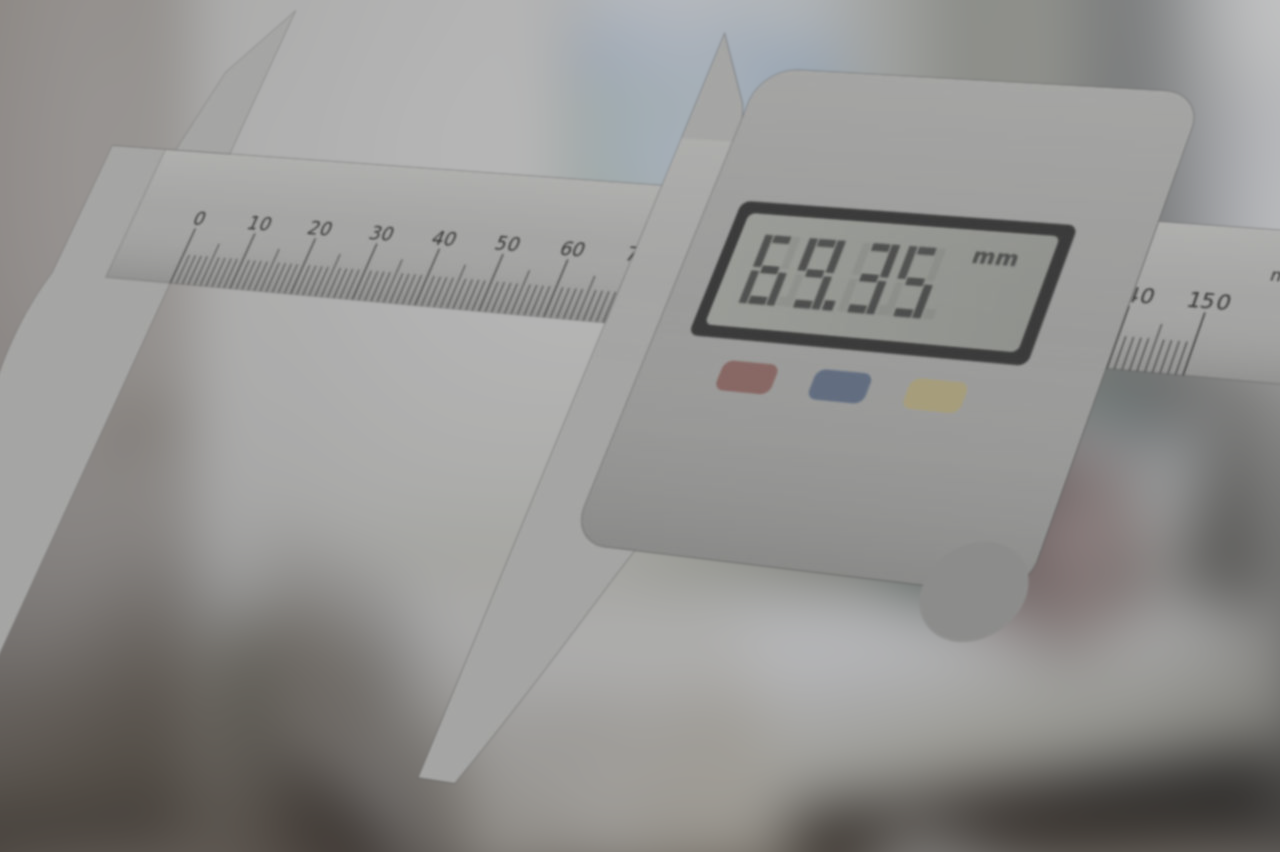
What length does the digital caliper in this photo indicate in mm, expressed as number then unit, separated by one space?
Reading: 69.35 mm
